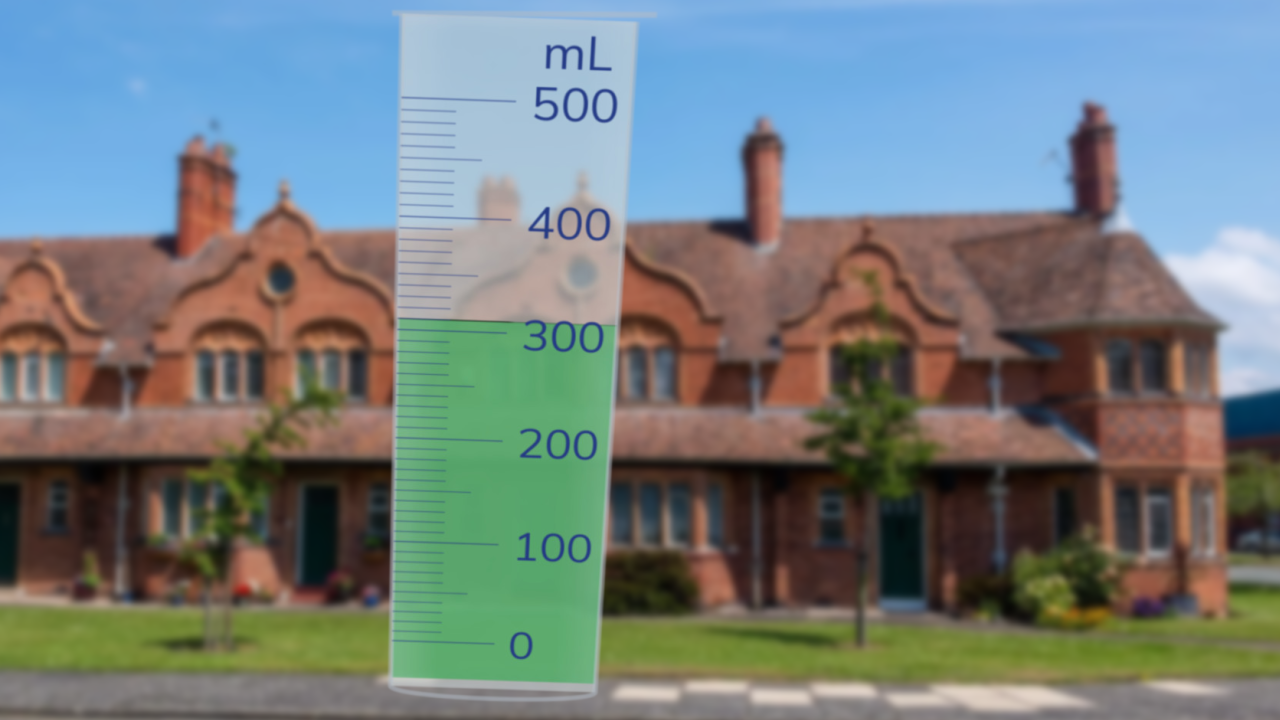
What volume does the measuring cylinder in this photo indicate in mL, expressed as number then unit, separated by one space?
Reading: 310 mL
